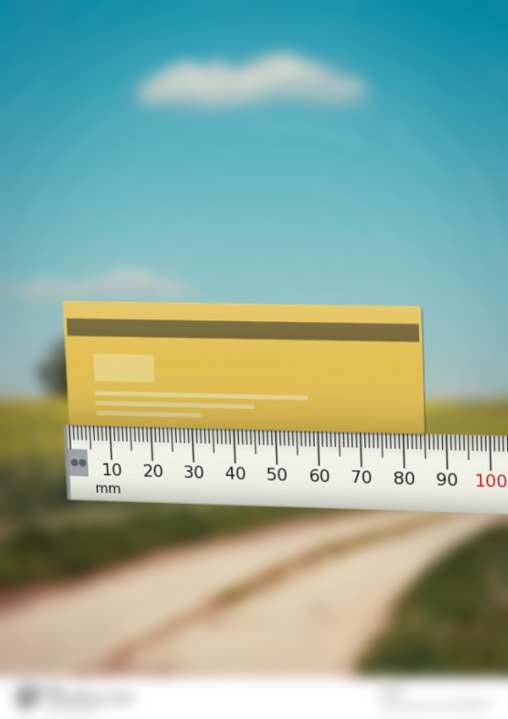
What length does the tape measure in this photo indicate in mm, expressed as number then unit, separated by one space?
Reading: 85 mm
